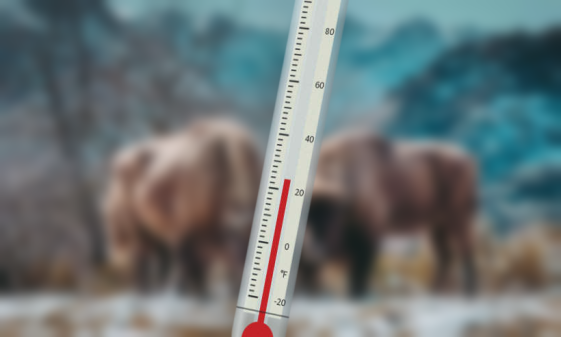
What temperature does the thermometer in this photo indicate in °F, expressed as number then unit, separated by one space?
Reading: 24 °F
